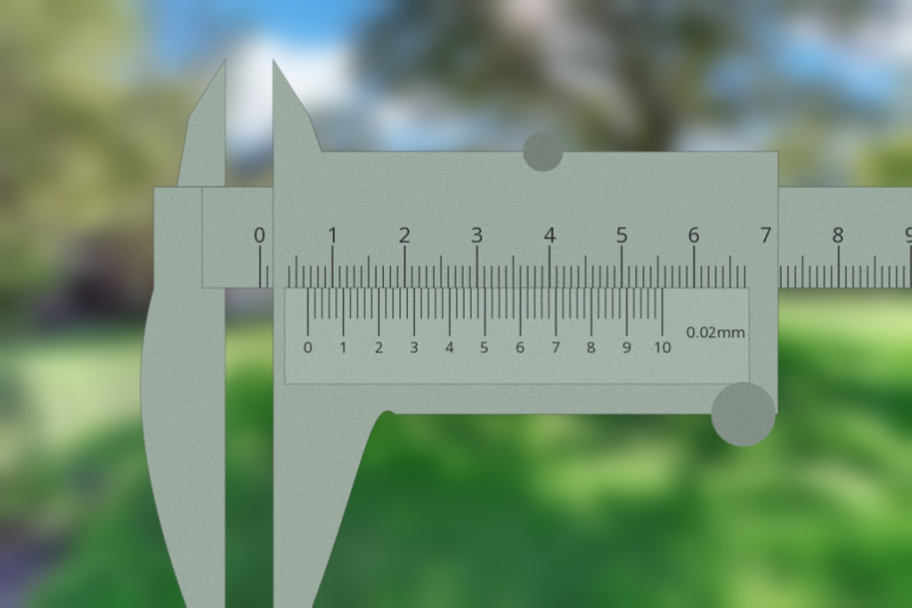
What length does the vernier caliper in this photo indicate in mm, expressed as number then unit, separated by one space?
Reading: 6.6 mm
